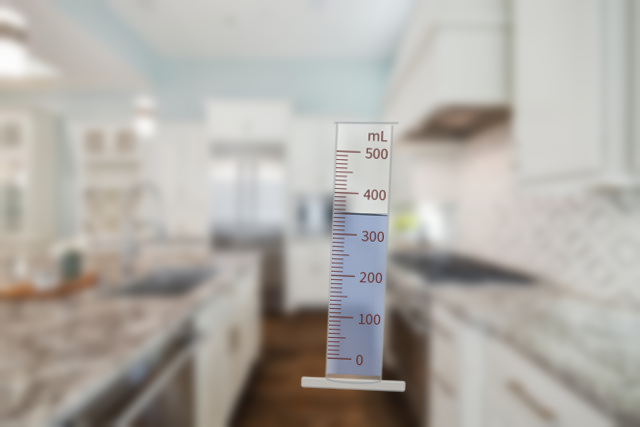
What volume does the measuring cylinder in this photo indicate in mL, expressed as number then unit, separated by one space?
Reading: 350 mL
